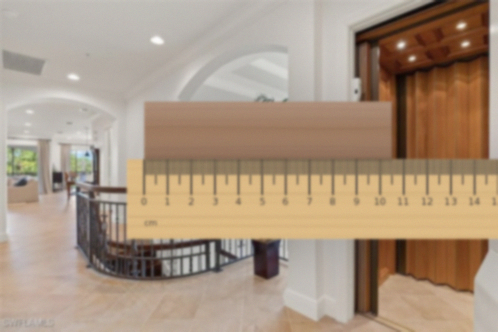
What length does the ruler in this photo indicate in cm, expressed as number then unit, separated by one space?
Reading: 10.5 cm
